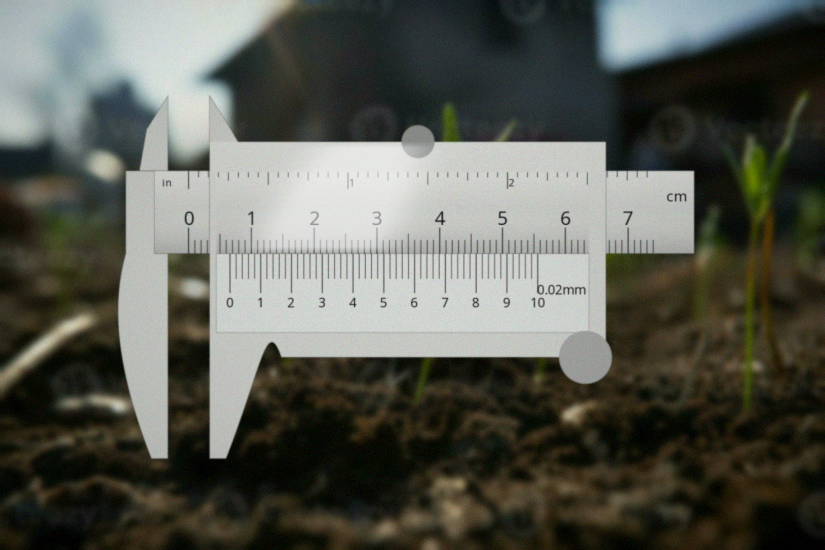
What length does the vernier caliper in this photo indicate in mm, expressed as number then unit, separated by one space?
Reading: 6.6 mm
